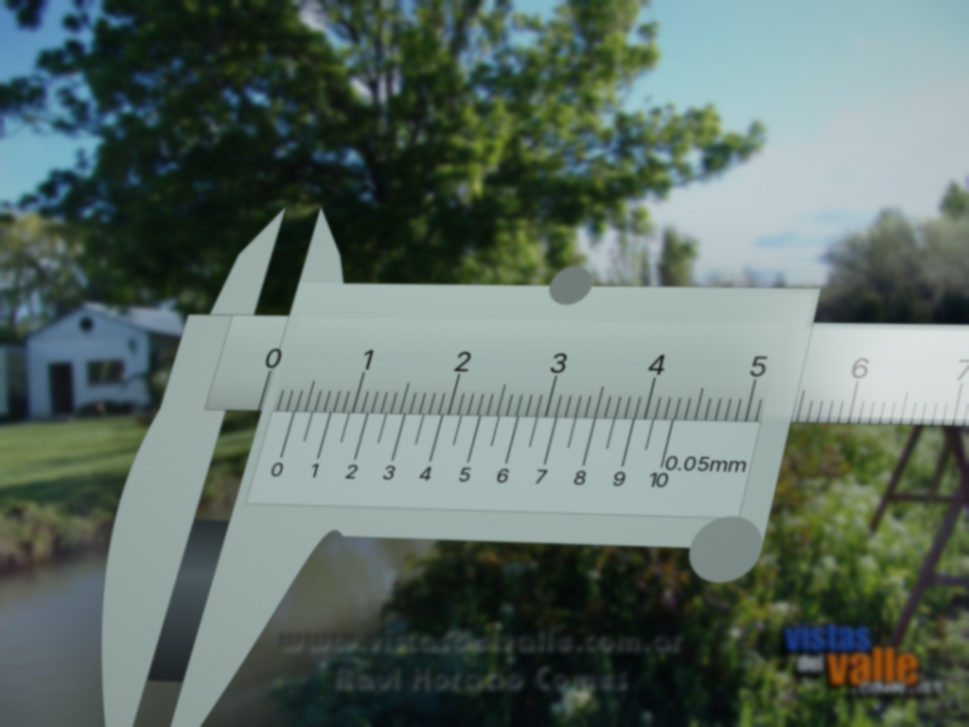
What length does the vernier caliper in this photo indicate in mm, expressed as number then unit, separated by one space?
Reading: 3.8 mm
